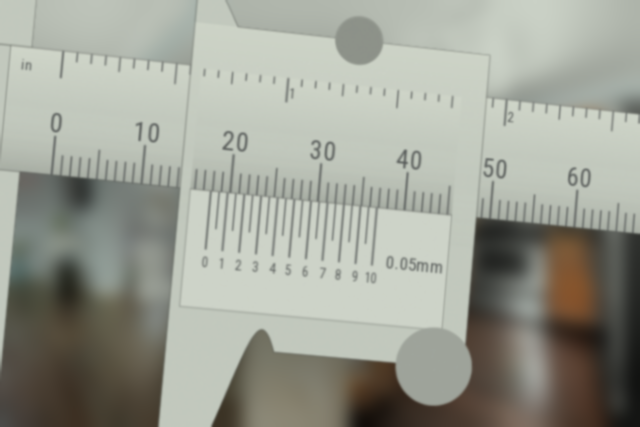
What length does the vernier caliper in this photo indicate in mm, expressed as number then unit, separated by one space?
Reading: 17.8 mm
